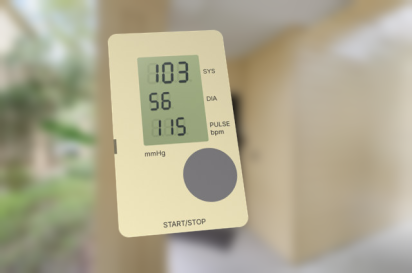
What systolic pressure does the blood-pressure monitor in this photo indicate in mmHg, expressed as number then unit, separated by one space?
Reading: 103 mmHg
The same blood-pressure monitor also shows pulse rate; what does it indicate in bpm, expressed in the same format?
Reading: 115 bpm
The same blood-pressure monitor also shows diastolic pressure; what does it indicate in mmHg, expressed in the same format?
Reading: 56 mmHg
